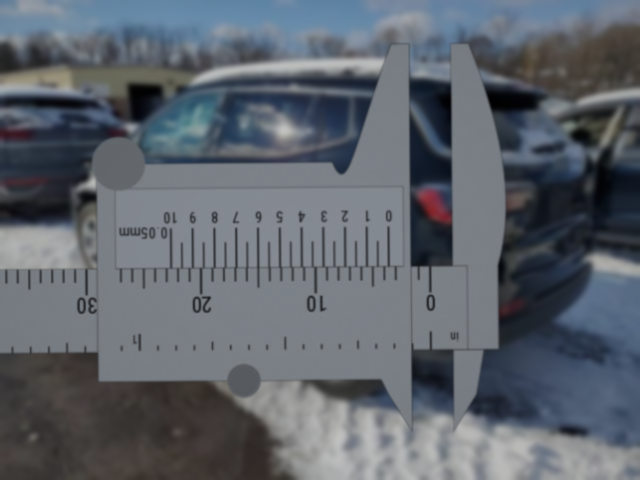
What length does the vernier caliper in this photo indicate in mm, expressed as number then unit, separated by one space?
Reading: 3.6 mm
